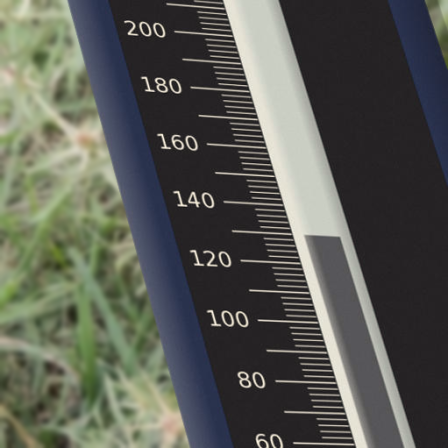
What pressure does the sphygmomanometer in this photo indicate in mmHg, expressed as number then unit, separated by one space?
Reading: 130 mmHg
